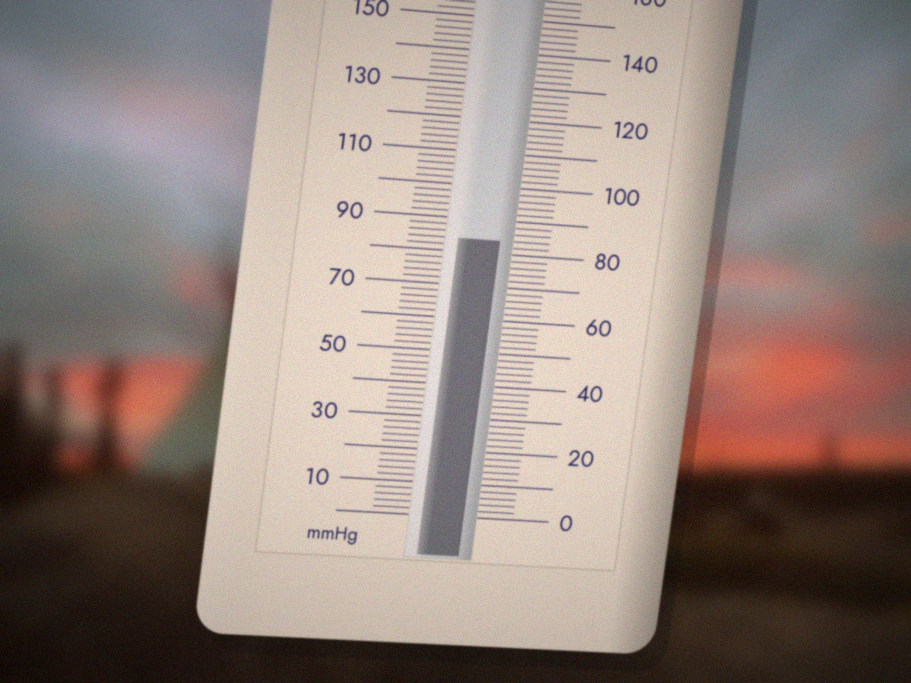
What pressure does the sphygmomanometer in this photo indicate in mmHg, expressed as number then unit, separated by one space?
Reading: 84 mmHg
